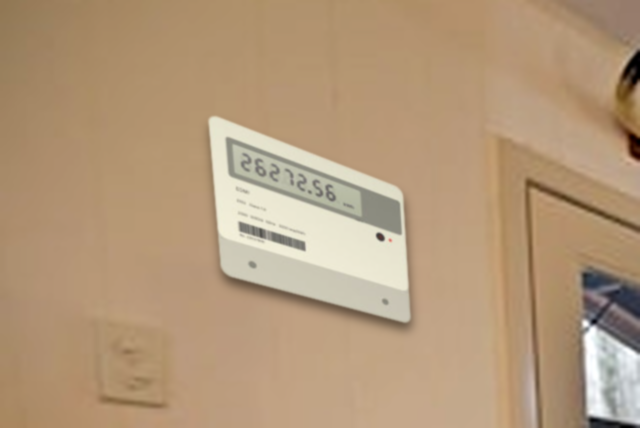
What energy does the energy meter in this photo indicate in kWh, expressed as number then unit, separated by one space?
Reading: 26272.56 kWh
